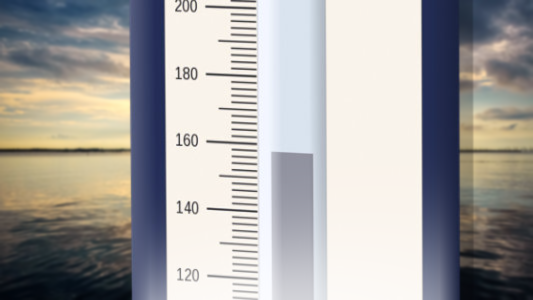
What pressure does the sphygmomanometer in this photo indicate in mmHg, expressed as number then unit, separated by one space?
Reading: 158 mmHg
